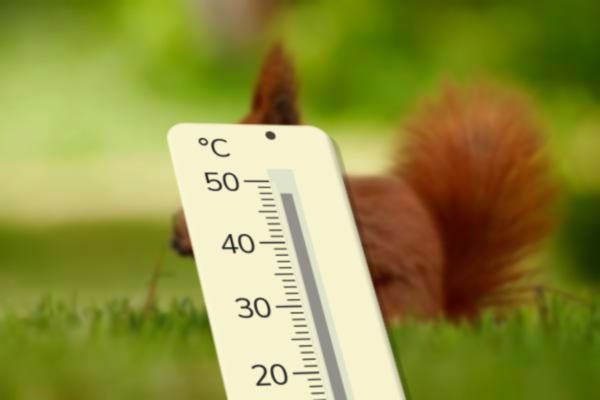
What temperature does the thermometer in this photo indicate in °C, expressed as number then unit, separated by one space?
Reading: 48 °C
